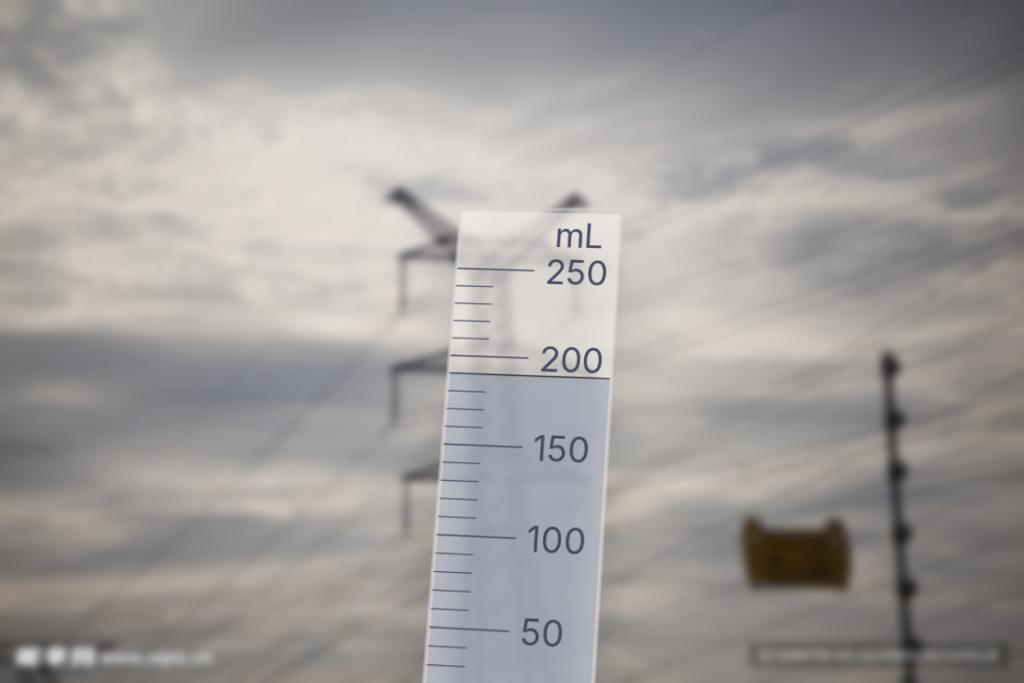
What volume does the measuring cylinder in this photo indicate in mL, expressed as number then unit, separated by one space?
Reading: 190 mL
